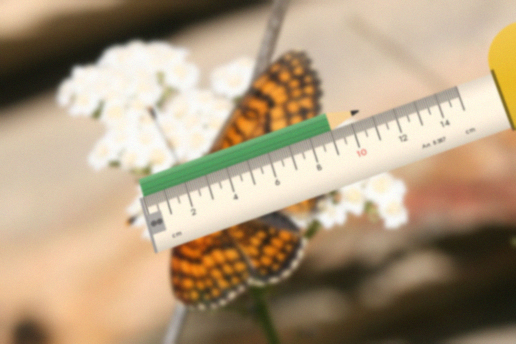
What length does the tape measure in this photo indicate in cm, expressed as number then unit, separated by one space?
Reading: 10.5 cm
